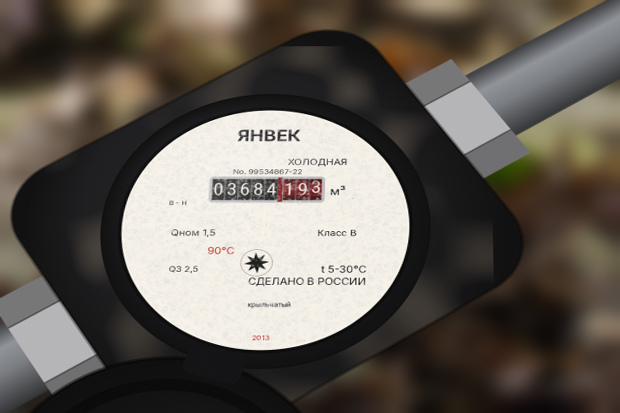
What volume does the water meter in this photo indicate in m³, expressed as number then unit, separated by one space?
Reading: 3684.193 m³
